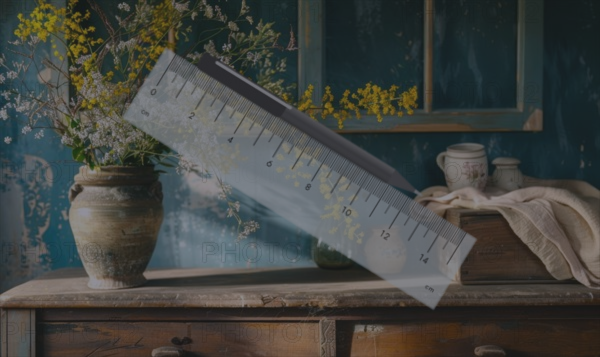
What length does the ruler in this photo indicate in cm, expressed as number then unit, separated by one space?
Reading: 11.5 cm
